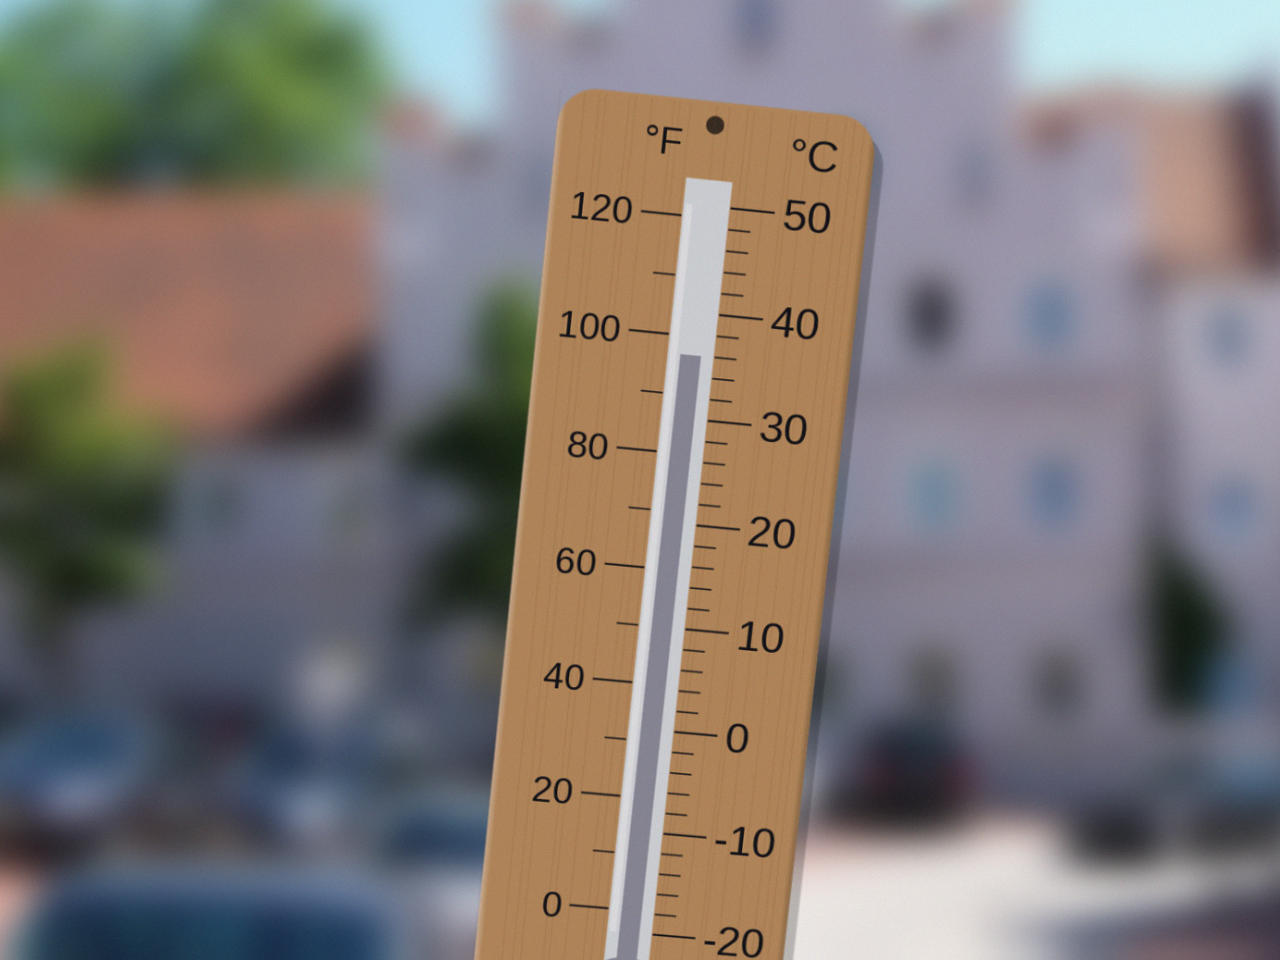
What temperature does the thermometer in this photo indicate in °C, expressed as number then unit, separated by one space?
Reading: 36 °C
